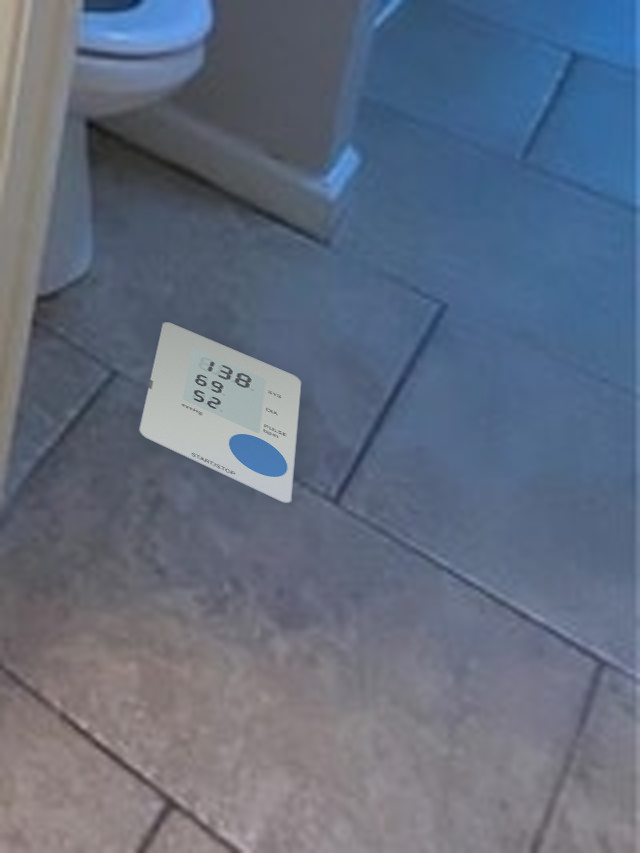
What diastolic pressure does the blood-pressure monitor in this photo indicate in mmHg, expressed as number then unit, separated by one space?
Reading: 69 mmHg
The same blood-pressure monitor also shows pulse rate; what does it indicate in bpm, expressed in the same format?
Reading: 52 bpm
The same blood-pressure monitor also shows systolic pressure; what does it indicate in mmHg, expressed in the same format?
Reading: 138 mmHg
